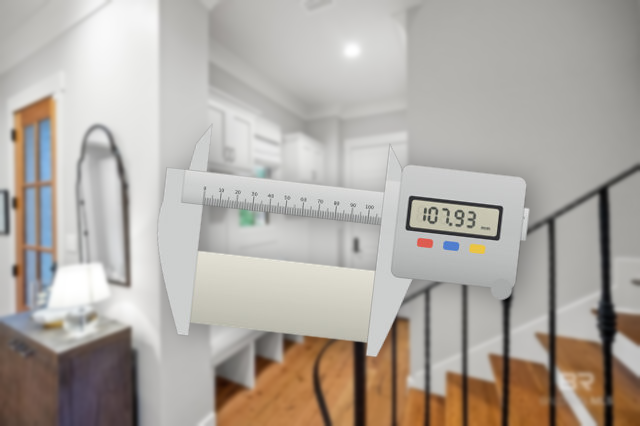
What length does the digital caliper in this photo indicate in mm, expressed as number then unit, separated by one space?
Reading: 107.93 mm
